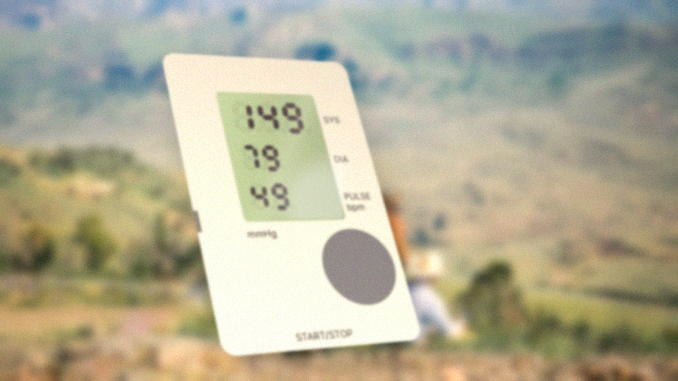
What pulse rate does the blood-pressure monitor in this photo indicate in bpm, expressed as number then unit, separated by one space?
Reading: 49 bpm
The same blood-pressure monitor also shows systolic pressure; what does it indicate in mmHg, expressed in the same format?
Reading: 149 mmHg
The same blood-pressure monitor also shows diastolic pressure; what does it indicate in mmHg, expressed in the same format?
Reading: 79 mmHg
